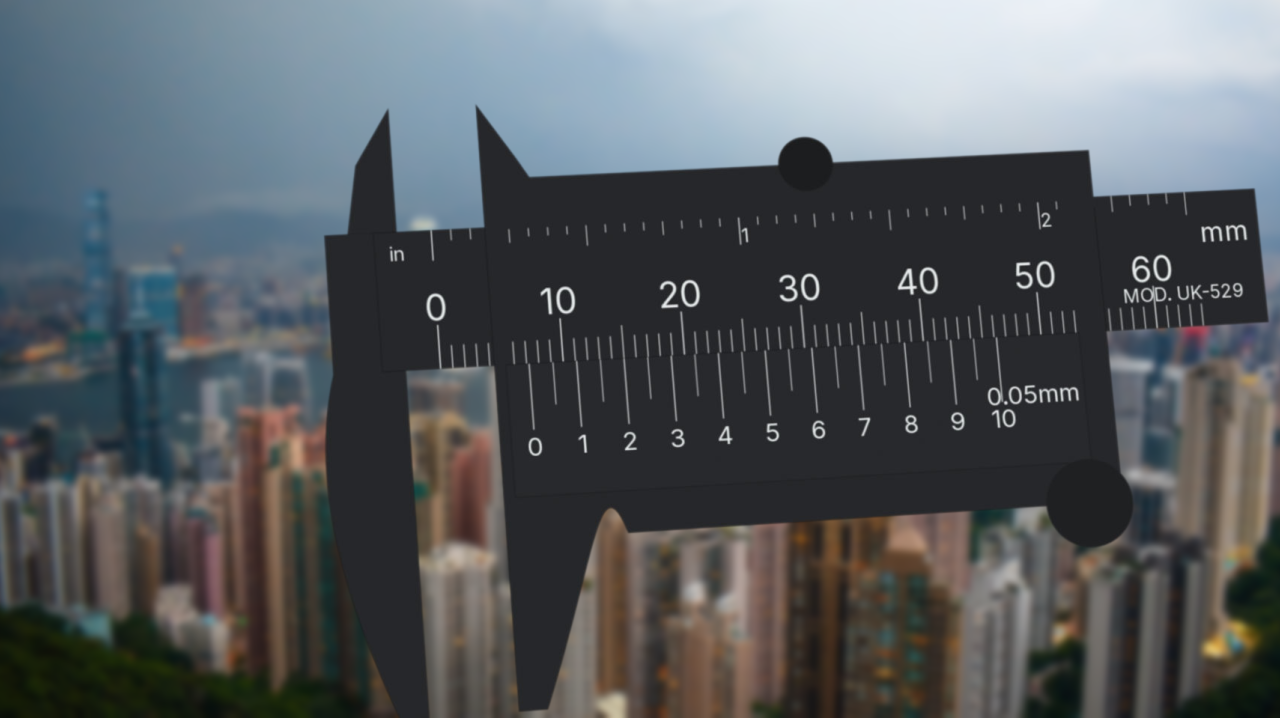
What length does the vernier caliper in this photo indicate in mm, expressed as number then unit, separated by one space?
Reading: 7.2 mm
